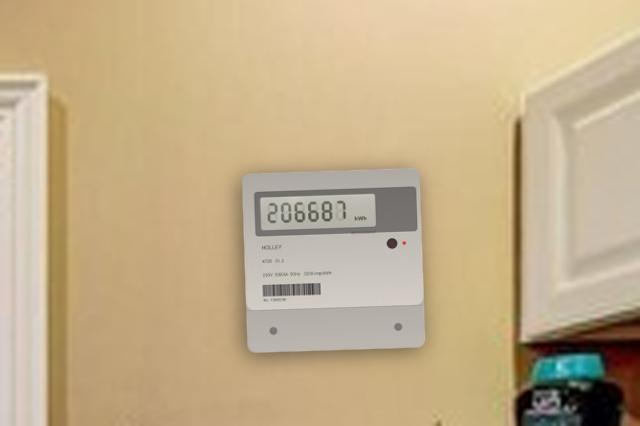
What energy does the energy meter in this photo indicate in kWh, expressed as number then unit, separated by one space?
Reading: 206687 kWh
